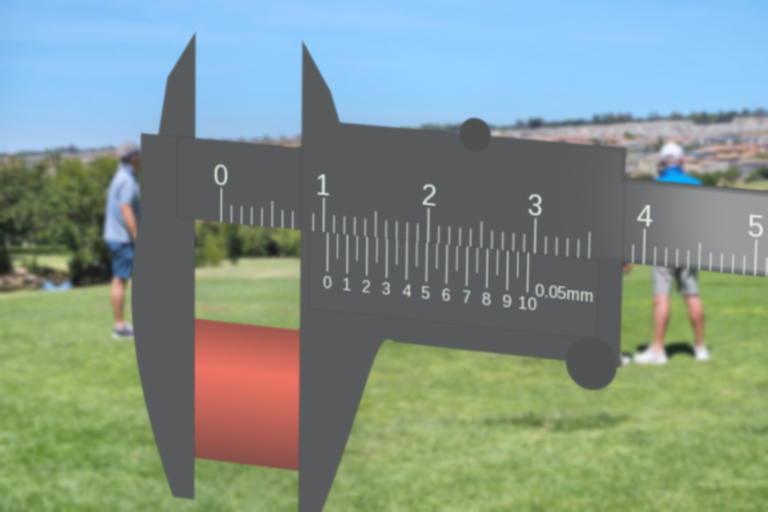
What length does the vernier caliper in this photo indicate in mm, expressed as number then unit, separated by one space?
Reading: 10.4 mm
